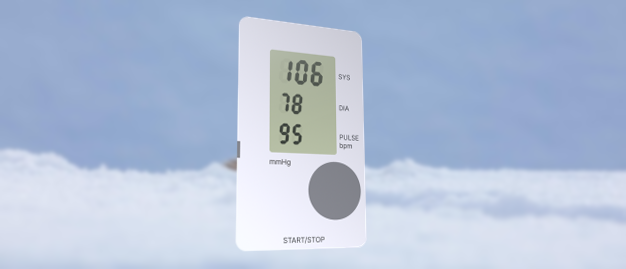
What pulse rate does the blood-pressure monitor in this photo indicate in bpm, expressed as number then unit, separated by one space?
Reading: 95 bpm
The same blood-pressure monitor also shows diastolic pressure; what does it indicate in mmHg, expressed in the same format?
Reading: 78 mmHg
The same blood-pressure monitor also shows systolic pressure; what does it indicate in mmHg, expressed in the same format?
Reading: 106 mmHg
